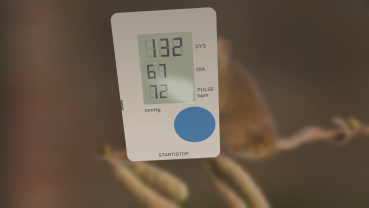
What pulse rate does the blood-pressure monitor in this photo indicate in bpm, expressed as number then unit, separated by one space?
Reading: 72 bpm
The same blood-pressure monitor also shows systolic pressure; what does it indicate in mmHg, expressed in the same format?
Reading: 132 mmHg
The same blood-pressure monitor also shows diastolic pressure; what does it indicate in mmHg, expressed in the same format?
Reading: 67 mmHg
